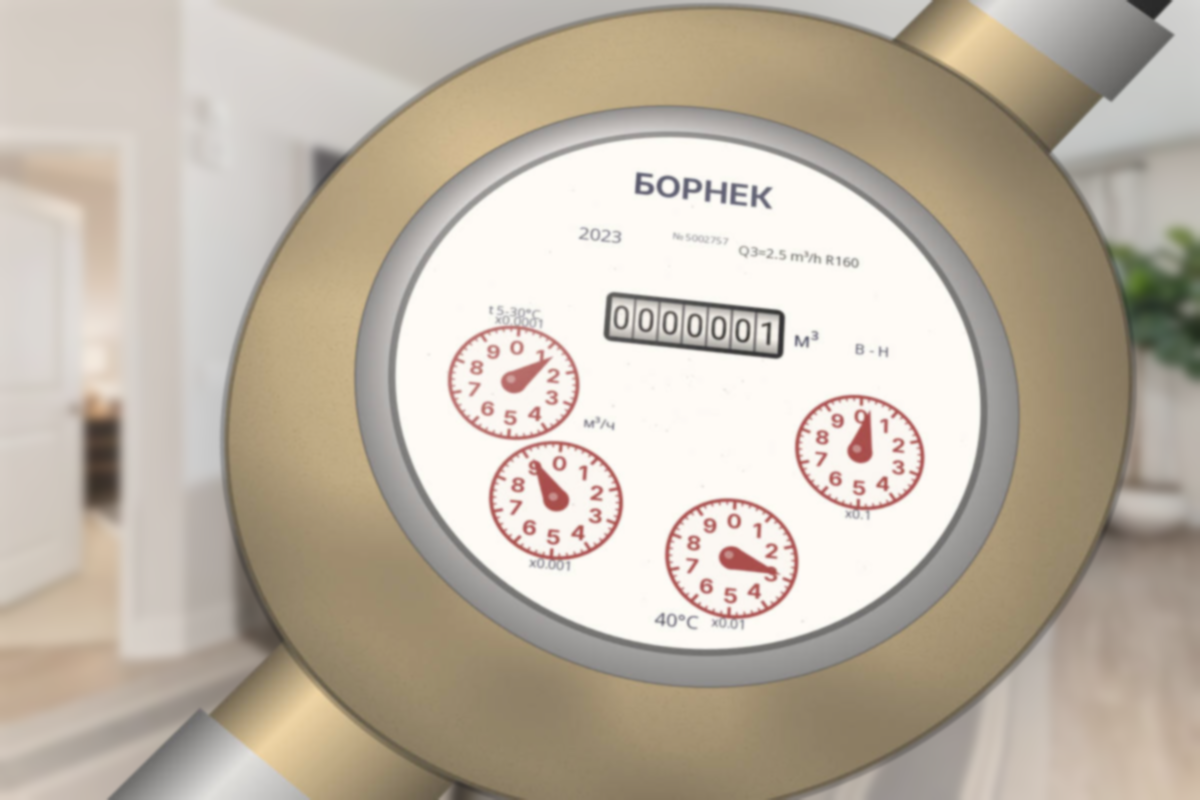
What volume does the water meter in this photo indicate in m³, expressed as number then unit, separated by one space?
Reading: 1.0291 m³
